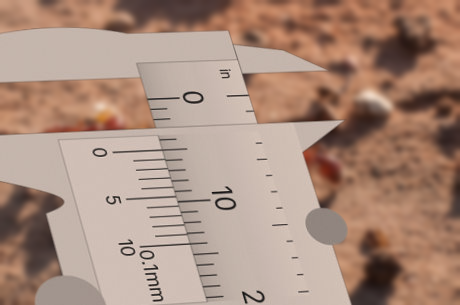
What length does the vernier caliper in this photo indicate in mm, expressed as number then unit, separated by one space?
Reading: 5.0 mm
